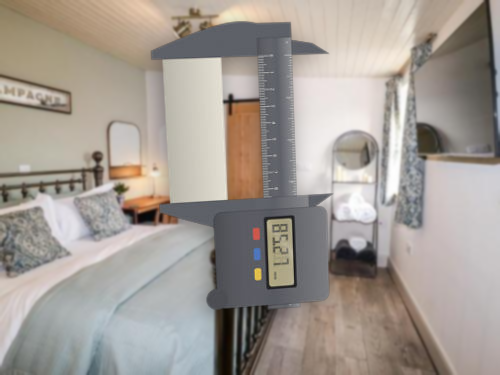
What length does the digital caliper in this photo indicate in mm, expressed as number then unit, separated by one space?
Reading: 85.27 mm
